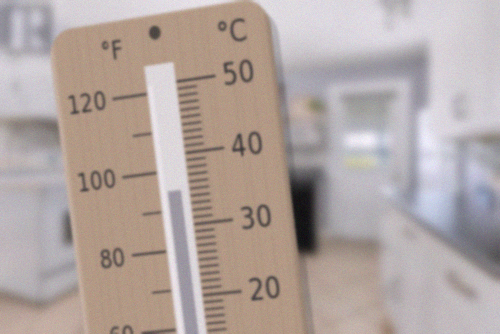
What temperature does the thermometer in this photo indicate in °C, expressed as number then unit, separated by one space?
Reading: 35 °C
